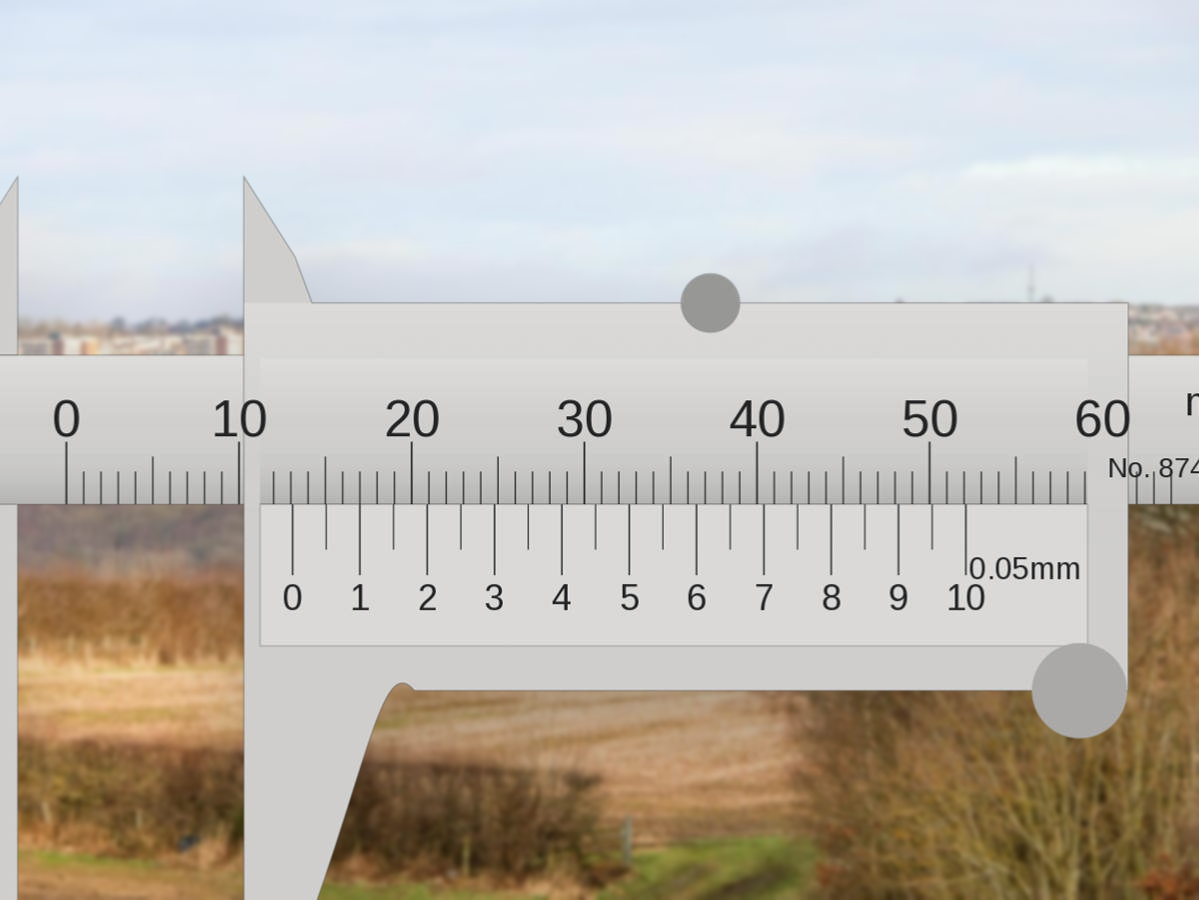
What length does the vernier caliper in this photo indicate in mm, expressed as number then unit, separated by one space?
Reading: 13.1 mm
